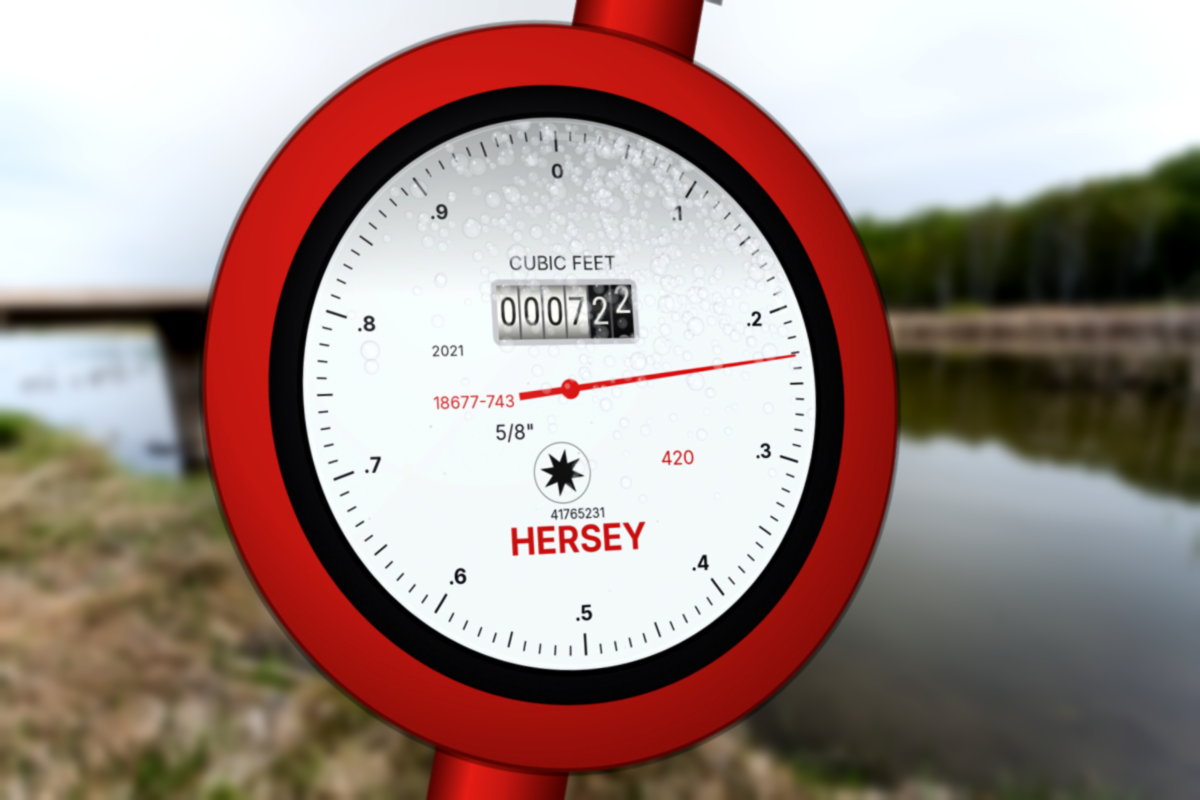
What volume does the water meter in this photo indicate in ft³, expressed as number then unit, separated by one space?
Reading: 722.23 ft³
